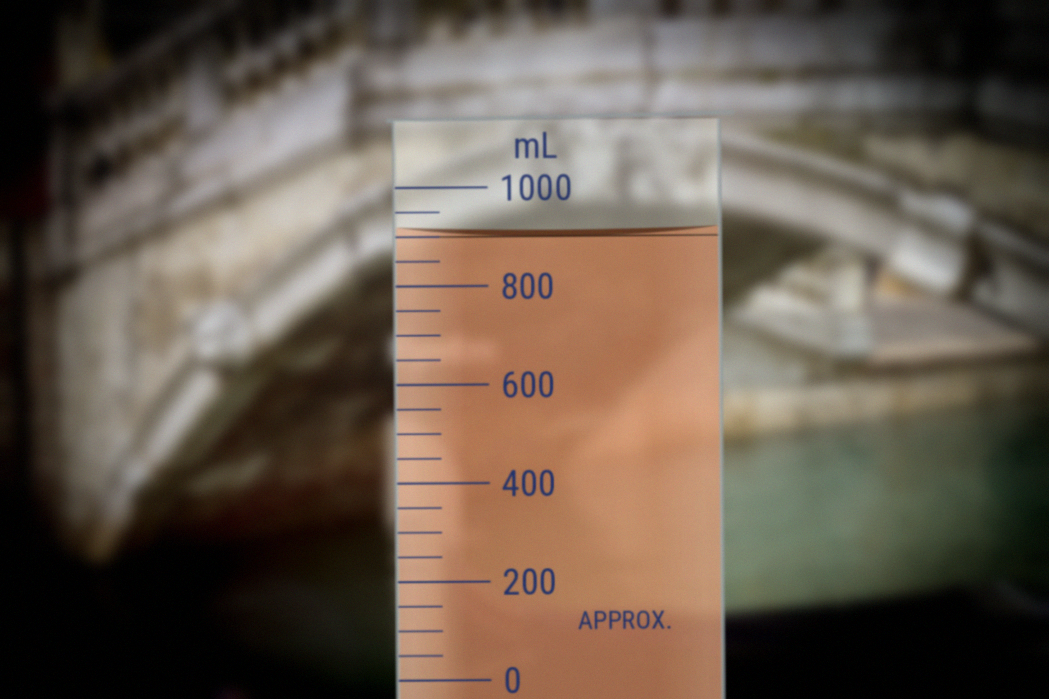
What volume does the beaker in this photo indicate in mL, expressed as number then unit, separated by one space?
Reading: 900 mL
